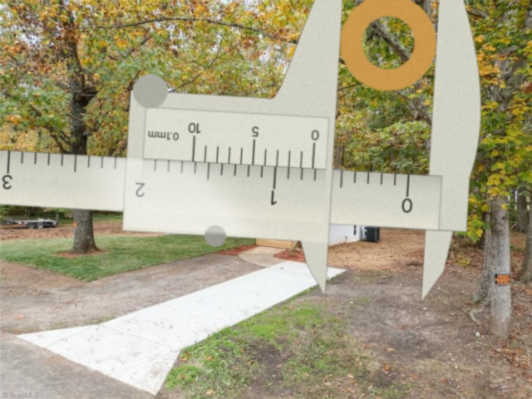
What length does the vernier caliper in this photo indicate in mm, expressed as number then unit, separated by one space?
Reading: 7.2 mm
